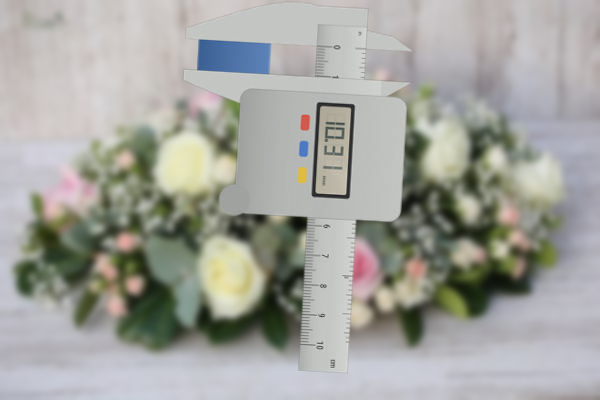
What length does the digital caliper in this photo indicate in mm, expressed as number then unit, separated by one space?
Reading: 10.31 mm
